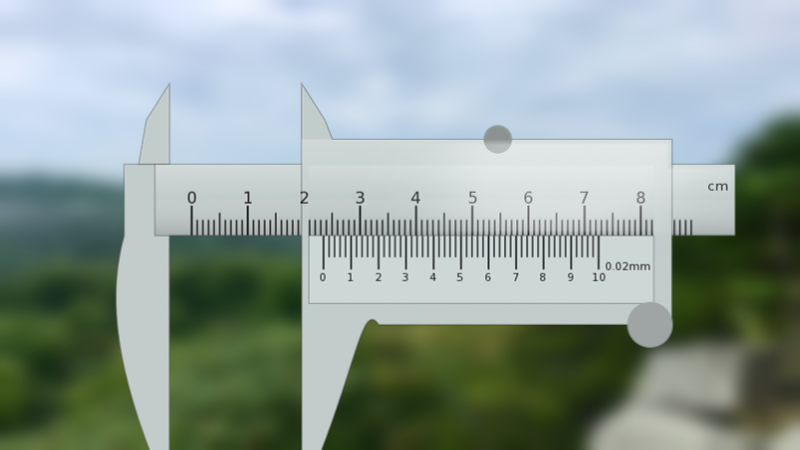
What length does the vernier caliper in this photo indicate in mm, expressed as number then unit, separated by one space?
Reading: 23.5 mm
